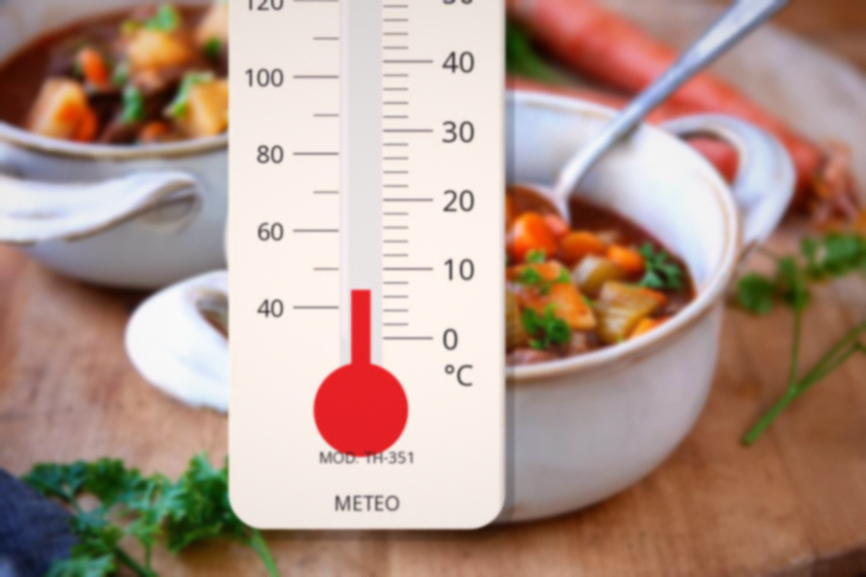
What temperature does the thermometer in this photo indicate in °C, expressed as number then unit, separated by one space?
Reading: 7 °C
